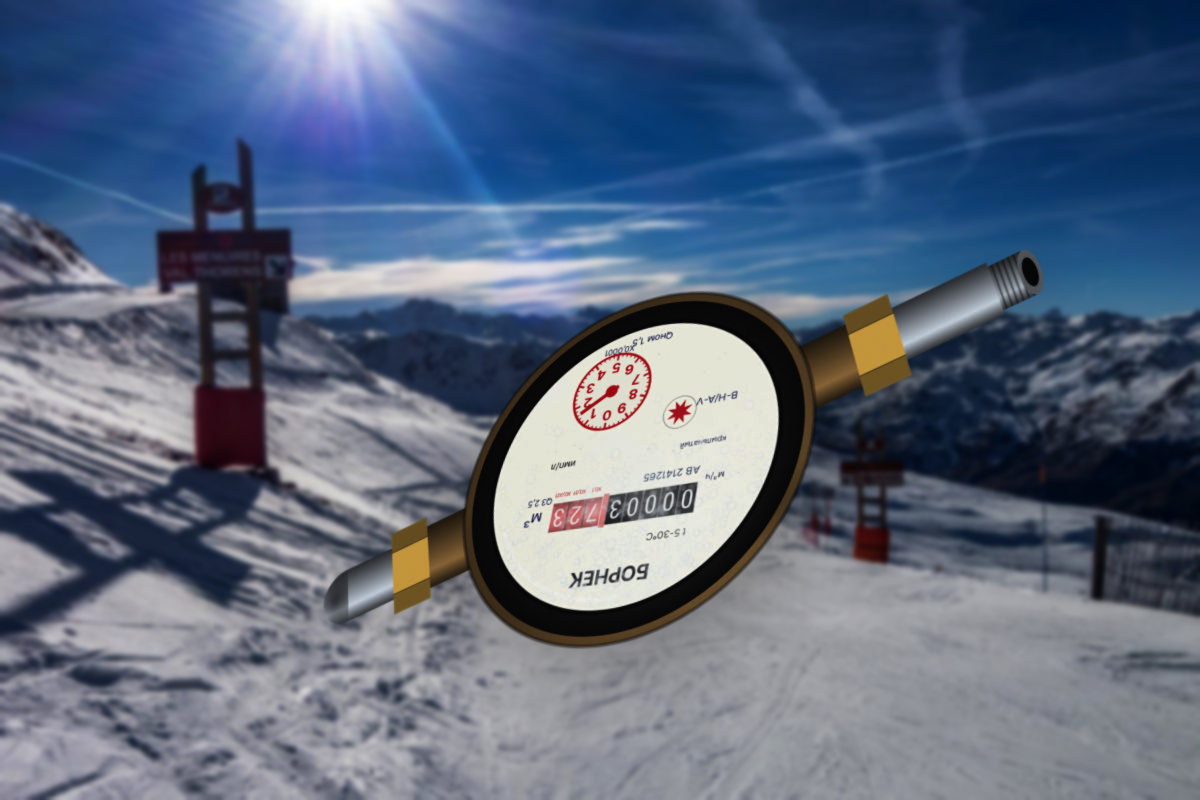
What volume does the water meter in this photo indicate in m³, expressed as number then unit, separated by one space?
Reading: 3.7231 m³
